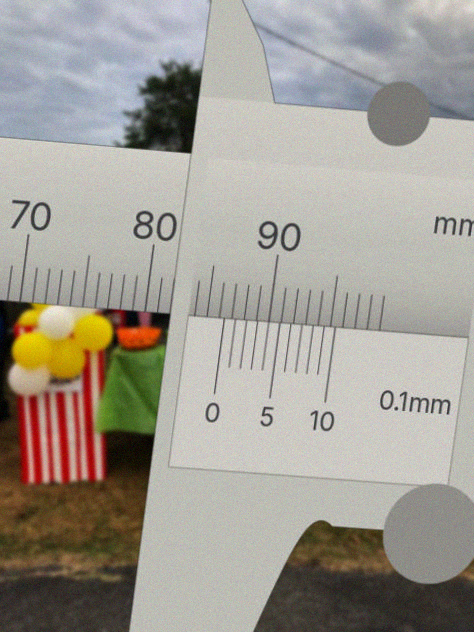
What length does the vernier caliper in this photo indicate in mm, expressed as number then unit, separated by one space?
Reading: 86.4 mm
